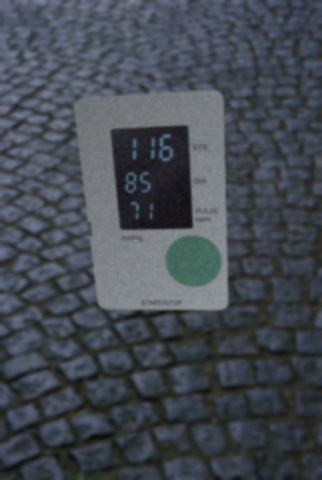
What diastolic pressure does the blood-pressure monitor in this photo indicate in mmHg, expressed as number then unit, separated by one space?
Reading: 85 mmHg
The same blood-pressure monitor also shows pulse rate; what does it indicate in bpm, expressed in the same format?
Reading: 71 bpm
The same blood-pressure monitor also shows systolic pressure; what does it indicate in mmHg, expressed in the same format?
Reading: 116 mmHg
